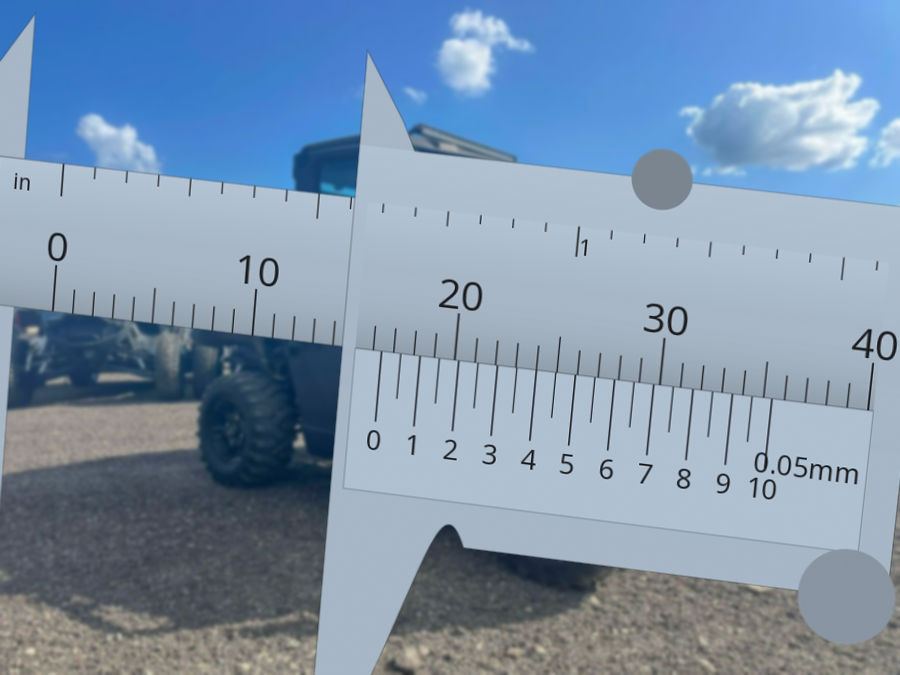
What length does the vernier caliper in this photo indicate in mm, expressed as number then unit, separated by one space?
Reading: 16.4 mm
